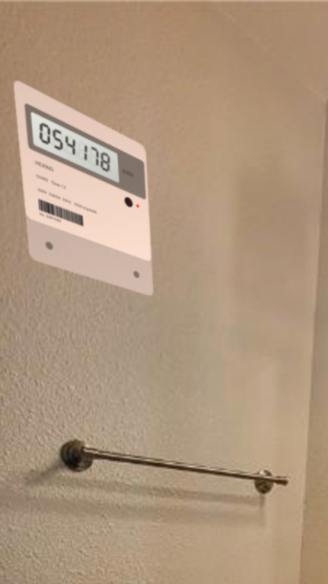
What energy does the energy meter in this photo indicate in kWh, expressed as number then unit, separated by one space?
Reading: 54178 kWh
